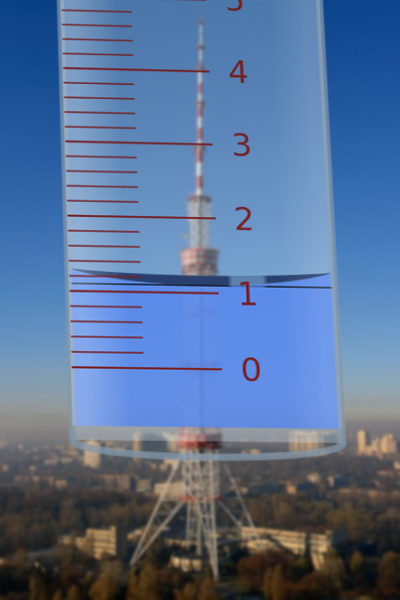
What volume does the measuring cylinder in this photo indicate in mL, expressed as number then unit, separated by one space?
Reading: 1.1 mL
